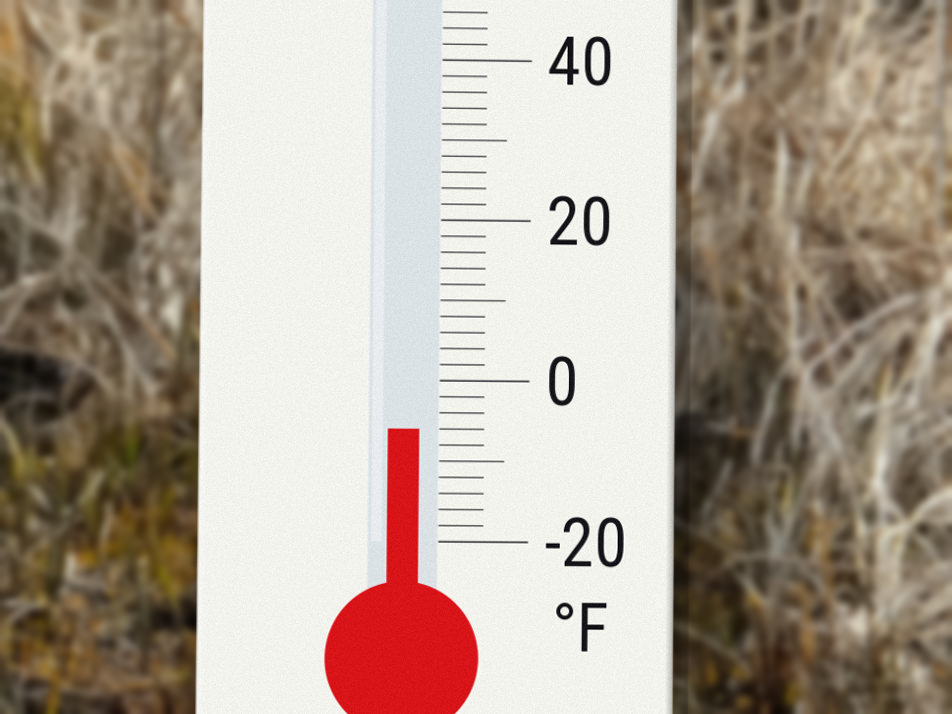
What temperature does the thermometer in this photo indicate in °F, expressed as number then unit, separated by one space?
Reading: -6 °F
